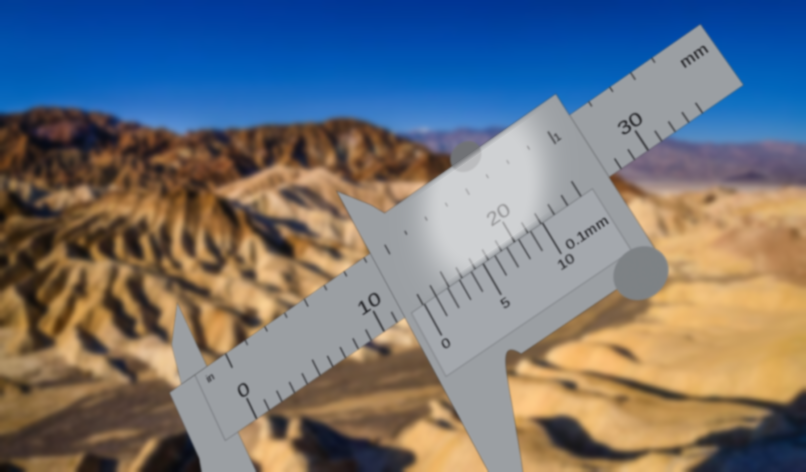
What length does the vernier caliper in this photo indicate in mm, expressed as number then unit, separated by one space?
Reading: 13.1 mm
